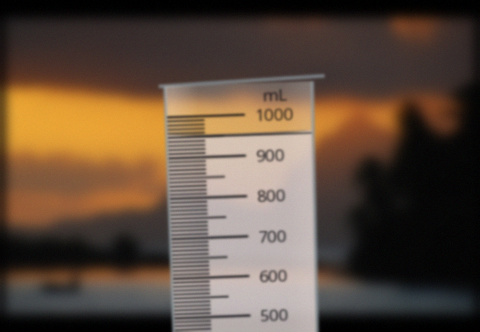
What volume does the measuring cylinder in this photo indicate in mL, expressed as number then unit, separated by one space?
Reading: 950 mL
